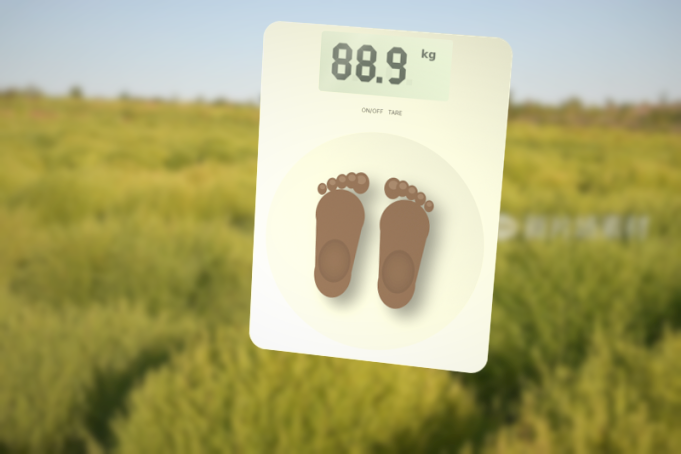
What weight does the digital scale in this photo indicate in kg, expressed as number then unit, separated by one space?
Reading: 88.9 kg
